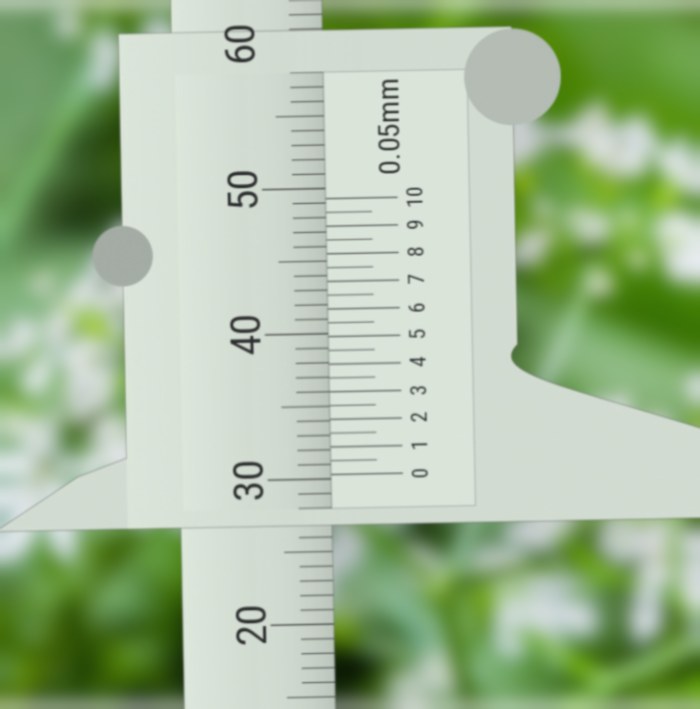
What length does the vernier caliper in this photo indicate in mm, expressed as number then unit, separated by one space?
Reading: 30.3 mm
